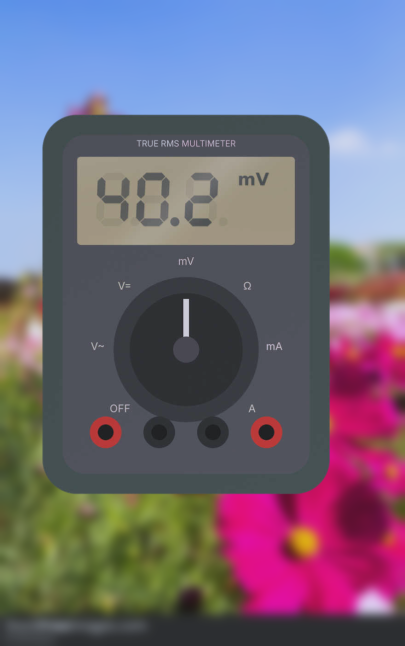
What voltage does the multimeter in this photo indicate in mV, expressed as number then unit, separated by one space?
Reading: 40.2 mV
